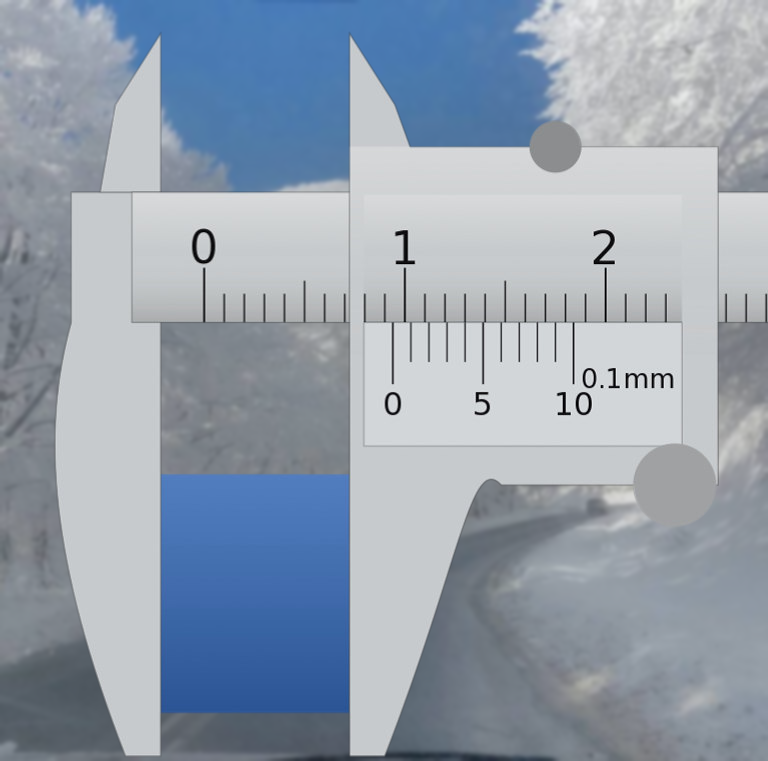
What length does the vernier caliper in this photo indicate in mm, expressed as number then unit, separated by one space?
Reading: 9.4 mm
